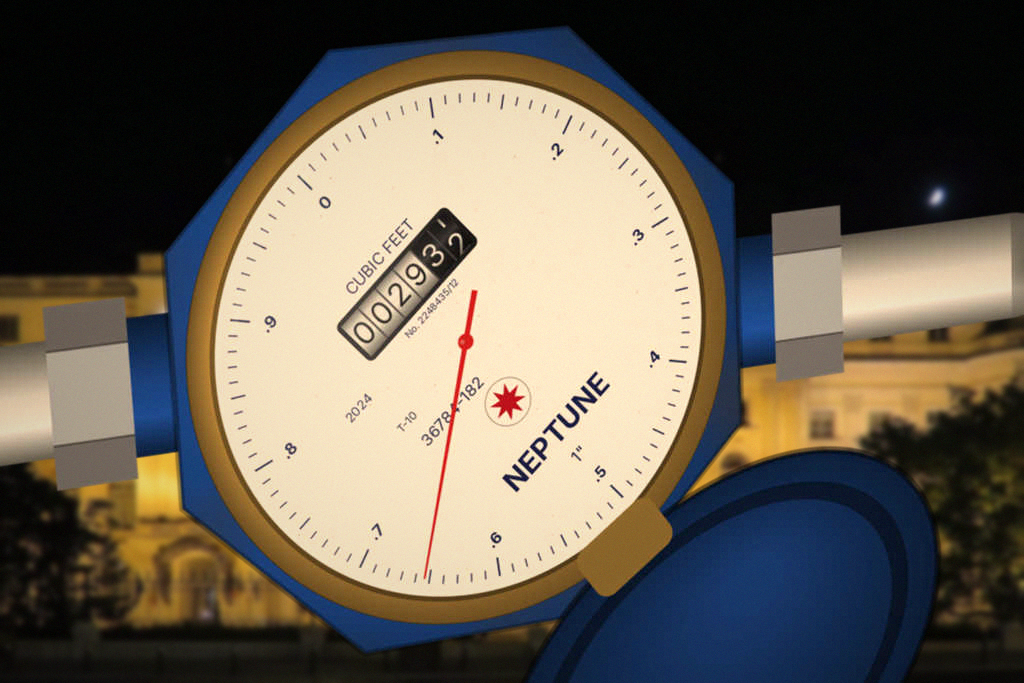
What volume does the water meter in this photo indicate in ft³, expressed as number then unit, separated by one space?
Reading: 2931.65 ft³
